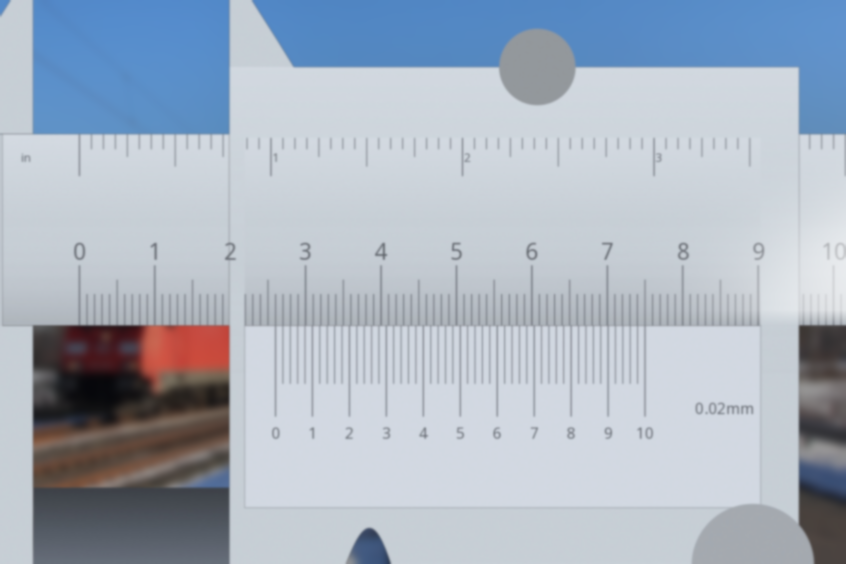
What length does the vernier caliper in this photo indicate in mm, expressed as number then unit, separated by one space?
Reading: 26.0 mm
